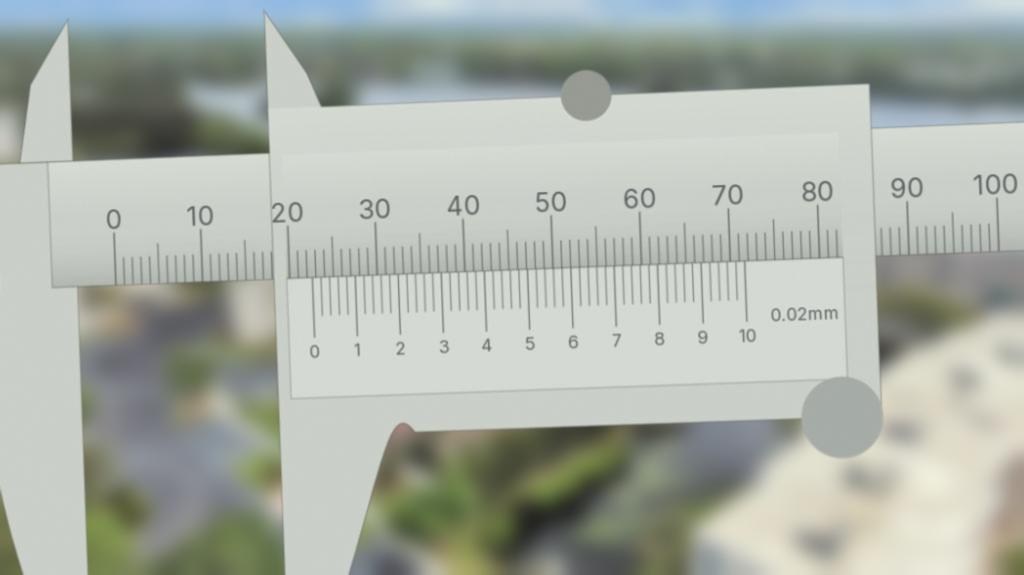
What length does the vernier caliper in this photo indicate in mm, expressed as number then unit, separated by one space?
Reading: 22.6 mm
